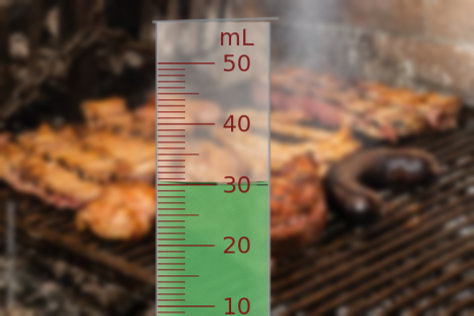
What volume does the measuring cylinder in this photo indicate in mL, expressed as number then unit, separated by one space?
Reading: 30 mL
